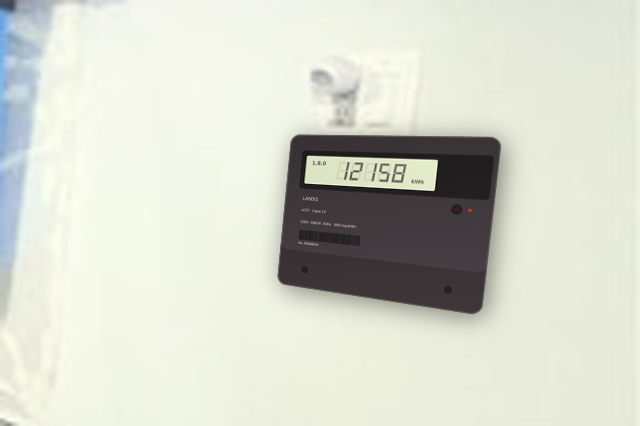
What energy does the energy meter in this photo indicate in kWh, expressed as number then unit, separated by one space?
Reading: 12158 kWh
